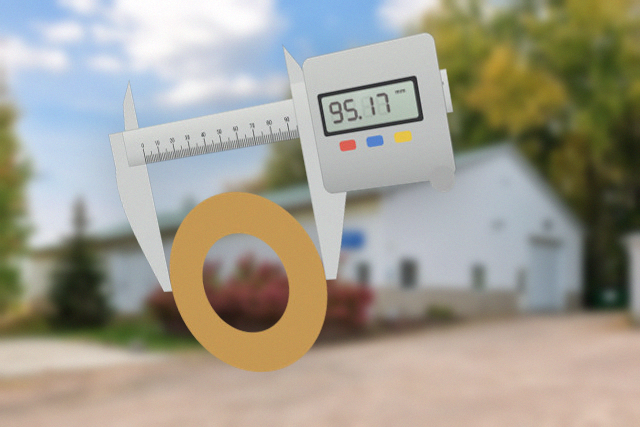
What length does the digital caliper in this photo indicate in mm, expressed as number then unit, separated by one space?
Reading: 95.17 mm
